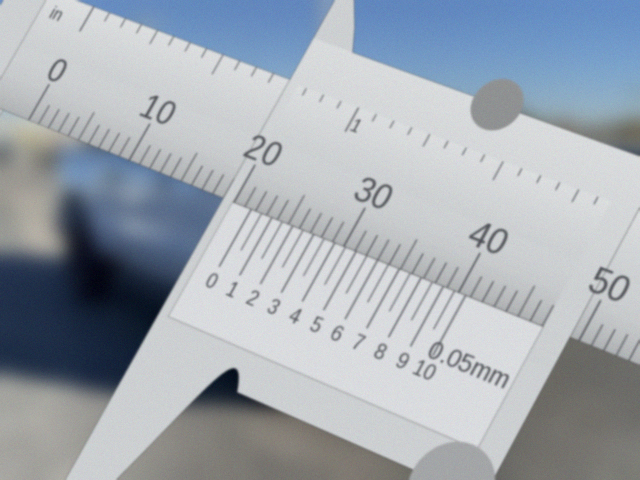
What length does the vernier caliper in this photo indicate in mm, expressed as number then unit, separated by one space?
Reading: 21.6 mm
